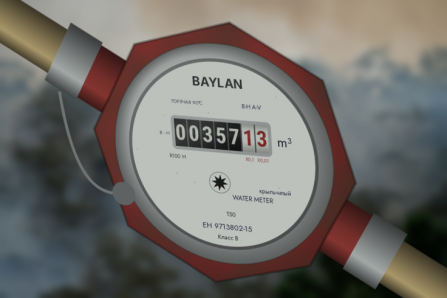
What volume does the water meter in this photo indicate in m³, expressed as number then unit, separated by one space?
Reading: 357.13 m³
